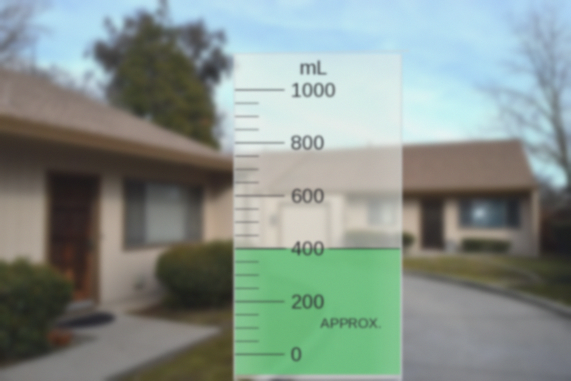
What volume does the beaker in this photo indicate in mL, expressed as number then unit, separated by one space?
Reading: 400 mL
